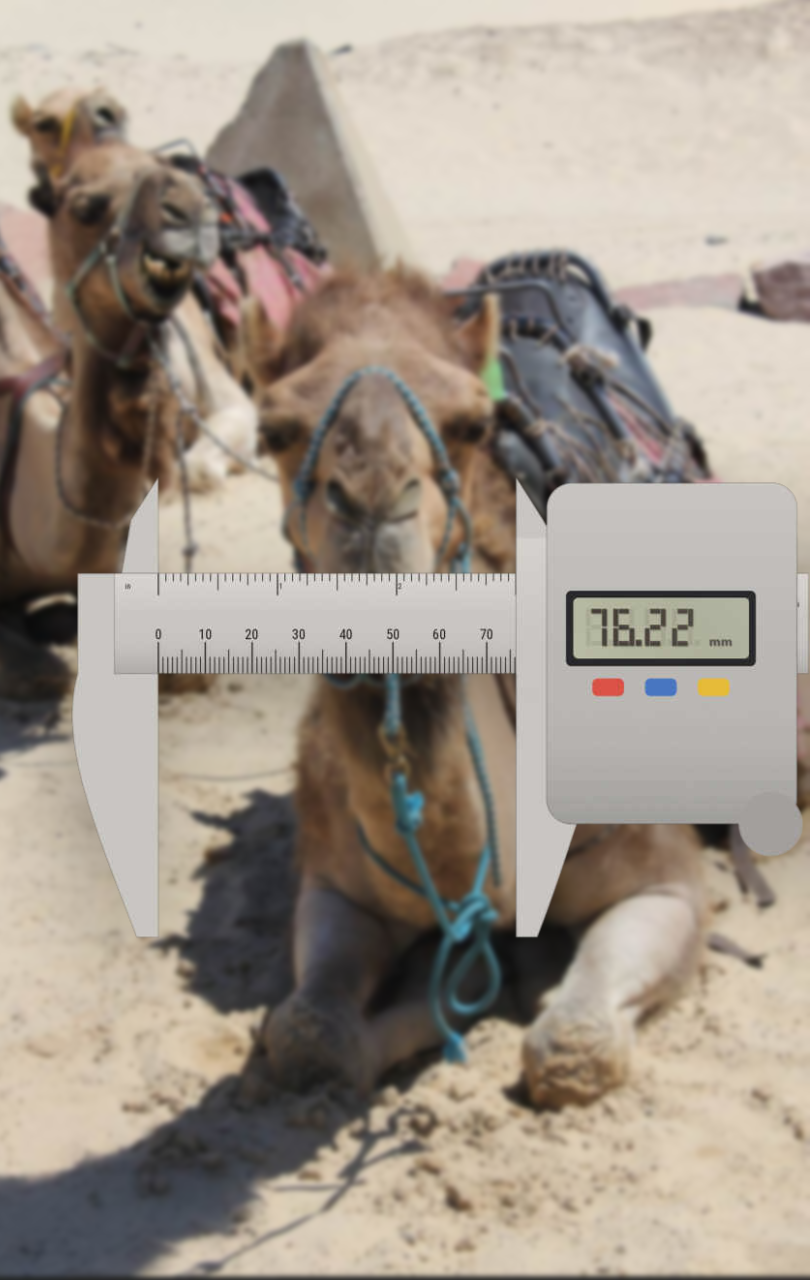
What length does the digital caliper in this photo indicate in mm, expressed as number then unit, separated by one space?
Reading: 76.22 mm
